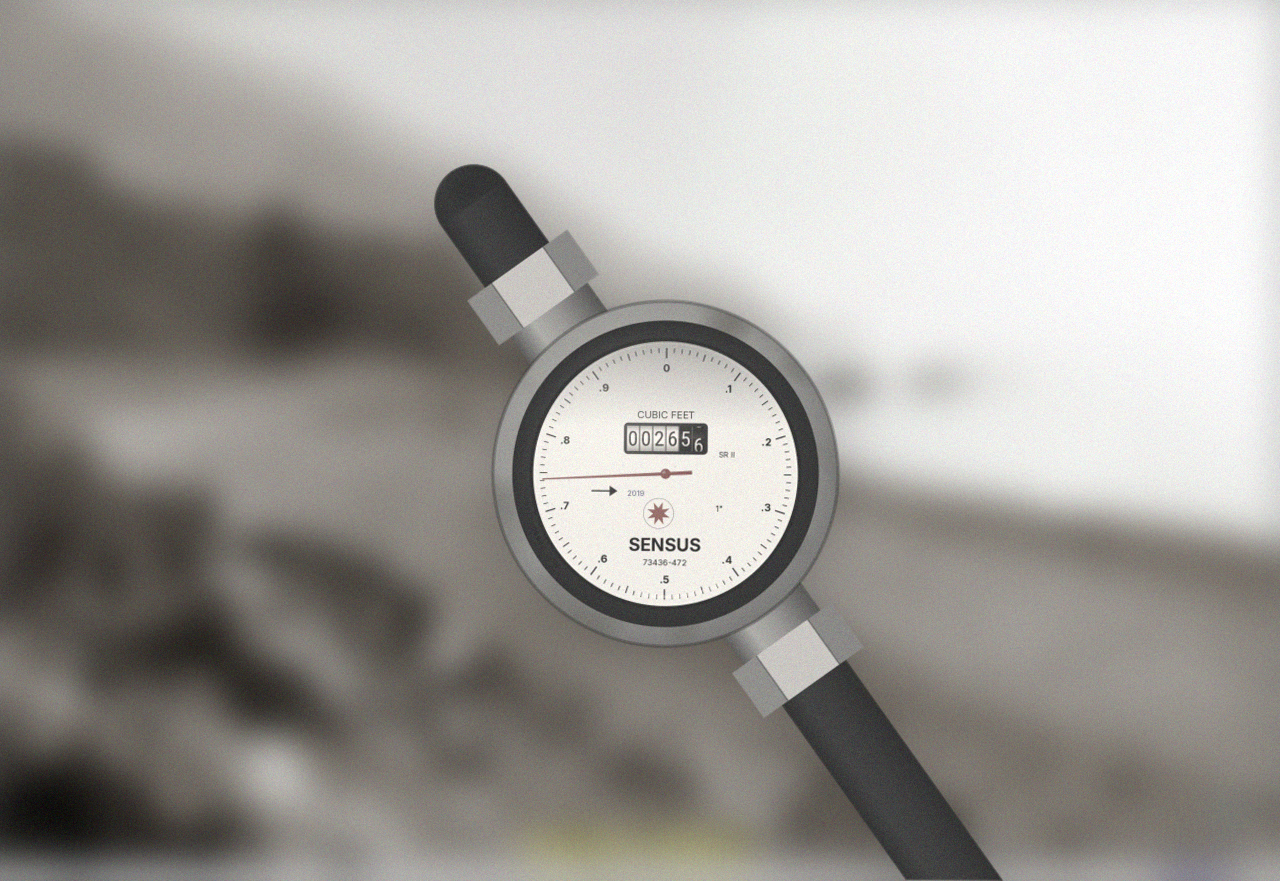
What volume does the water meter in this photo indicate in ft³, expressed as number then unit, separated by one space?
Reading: 2655.74 ft³
